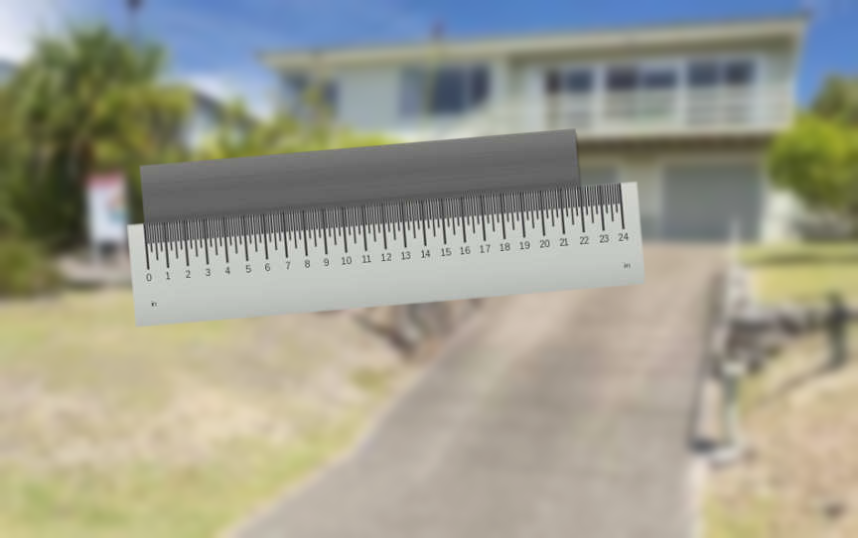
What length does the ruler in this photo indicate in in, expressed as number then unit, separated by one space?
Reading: 22 in
